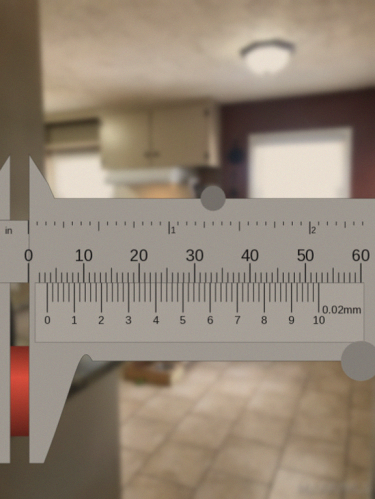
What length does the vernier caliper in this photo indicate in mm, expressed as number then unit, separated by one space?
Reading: 3.4 mm
